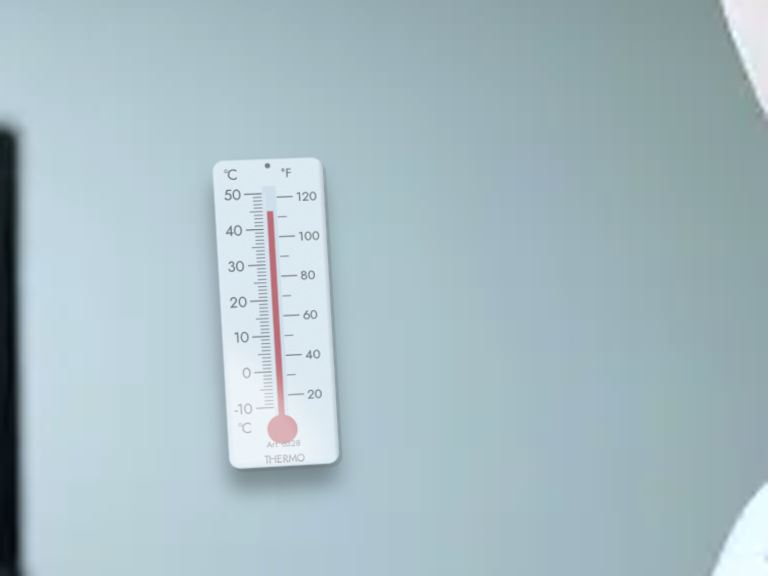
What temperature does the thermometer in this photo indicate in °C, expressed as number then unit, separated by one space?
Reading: 45 °C
